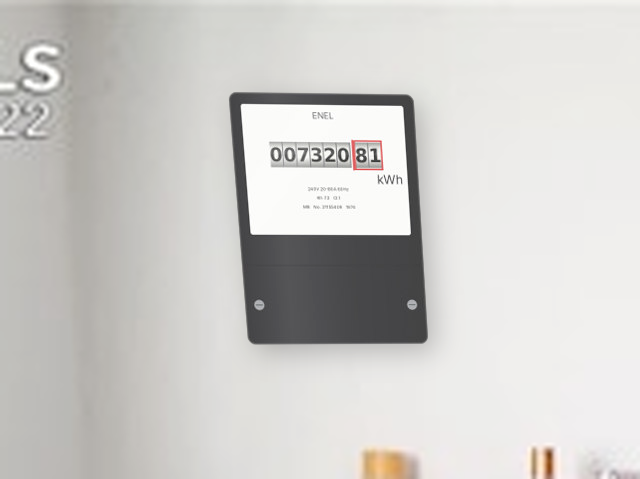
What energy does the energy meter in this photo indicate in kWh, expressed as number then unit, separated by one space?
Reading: 7320.81 kWh
